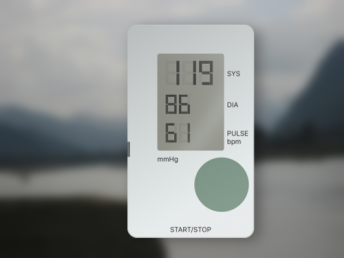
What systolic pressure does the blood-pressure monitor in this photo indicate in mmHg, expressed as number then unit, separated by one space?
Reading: 119 mmHg
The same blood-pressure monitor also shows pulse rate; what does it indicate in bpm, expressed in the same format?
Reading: 61 bpm
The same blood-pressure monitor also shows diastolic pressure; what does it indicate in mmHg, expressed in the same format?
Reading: 86 mmHg
